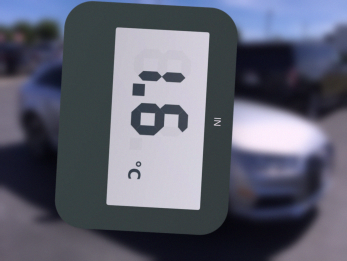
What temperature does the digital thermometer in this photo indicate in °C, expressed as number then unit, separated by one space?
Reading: 1.6 °C
